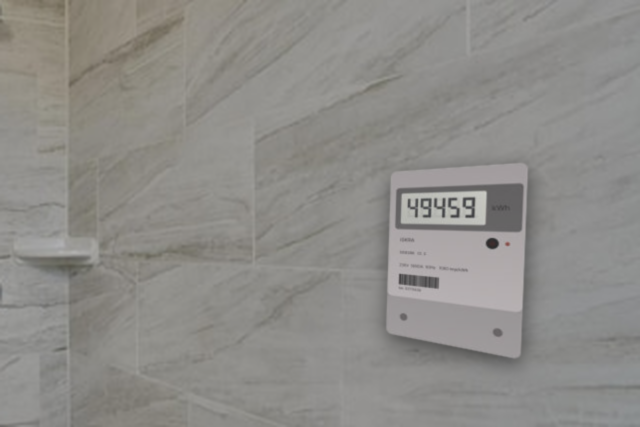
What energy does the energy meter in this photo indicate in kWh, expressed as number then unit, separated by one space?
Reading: 49459 kWh
